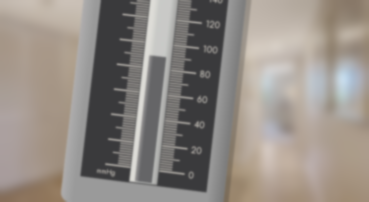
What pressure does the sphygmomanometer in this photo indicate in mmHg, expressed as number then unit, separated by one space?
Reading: 90 mmHg
